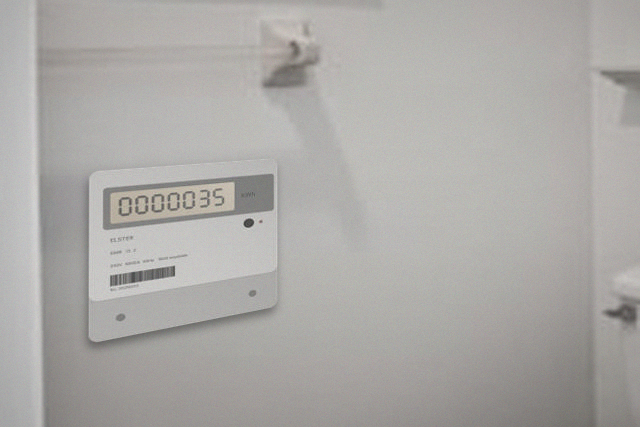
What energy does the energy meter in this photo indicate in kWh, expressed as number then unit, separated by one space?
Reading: 35 kWh
